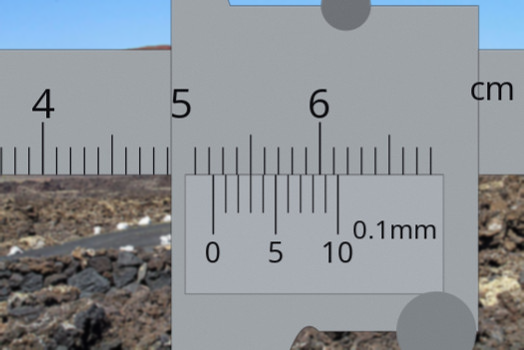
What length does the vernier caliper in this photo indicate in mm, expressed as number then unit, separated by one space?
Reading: 52.3 mm
